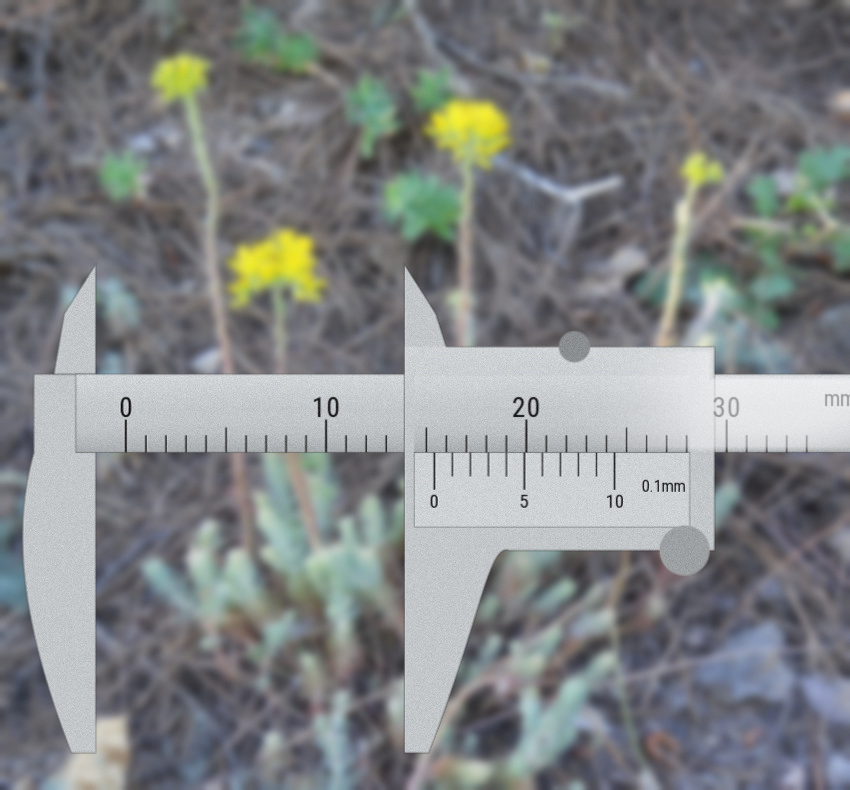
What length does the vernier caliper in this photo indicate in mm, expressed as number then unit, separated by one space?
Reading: 15.4 mm
